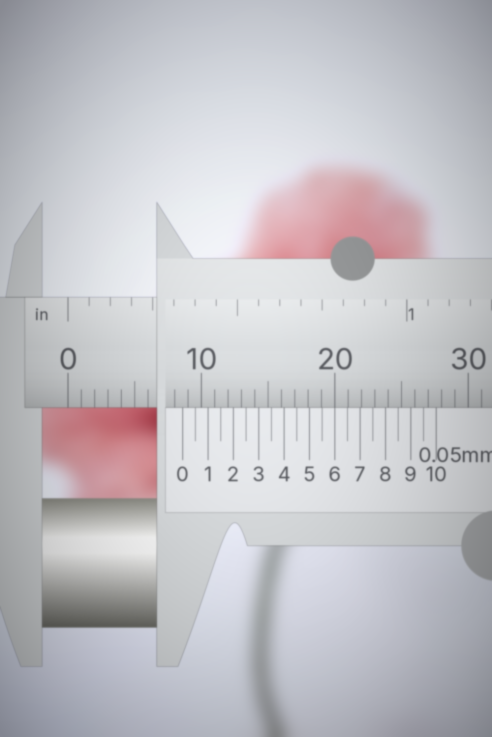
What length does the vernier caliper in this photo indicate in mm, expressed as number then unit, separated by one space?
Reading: 8.6 mm
